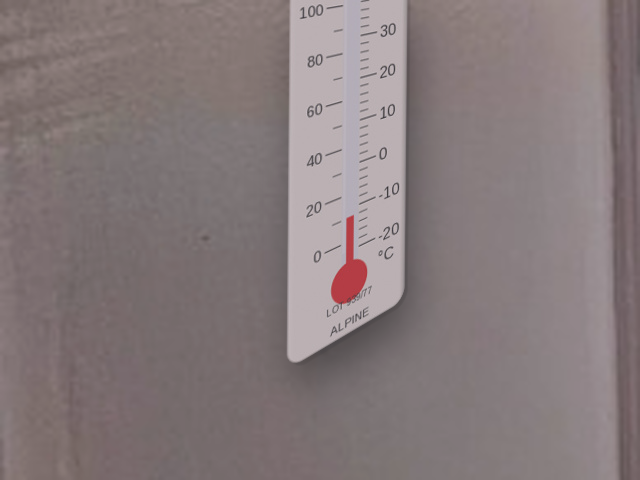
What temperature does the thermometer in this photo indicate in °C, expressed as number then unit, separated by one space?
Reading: -12 °C
